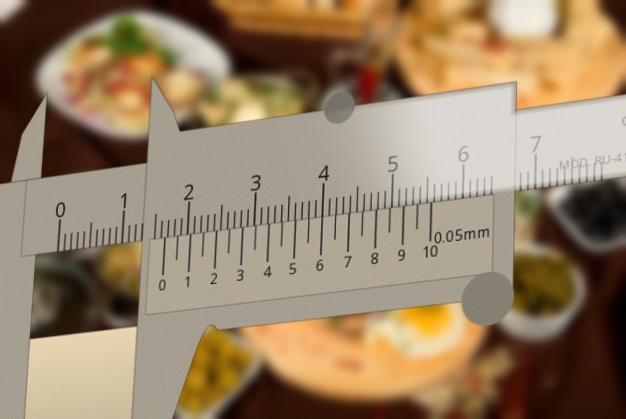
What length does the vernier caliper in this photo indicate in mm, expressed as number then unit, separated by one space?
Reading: 16.6 mm
